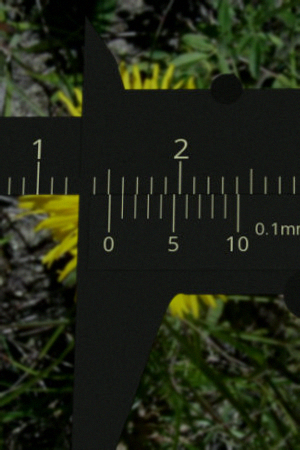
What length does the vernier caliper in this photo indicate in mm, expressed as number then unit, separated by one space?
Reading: 15.1 mm
